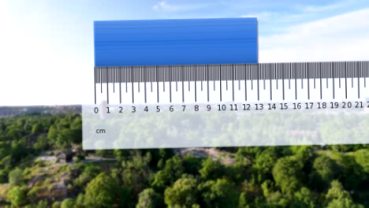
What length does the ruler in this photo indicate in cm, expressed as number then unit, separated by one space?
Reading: 13 cm
